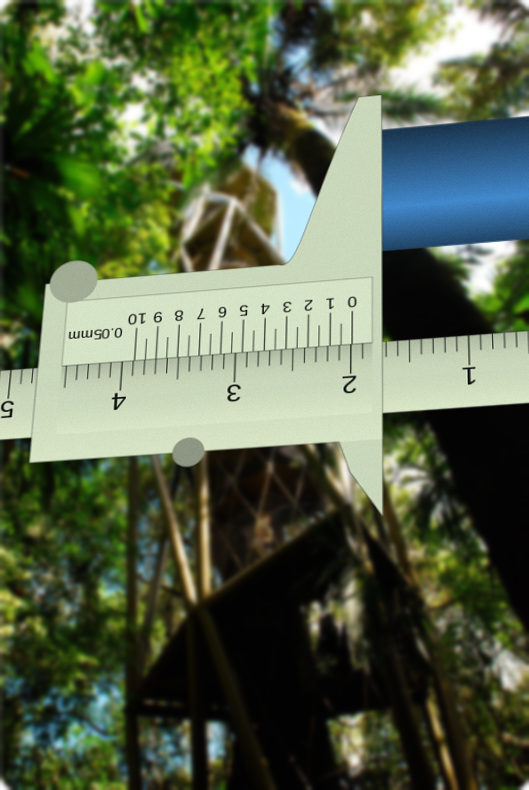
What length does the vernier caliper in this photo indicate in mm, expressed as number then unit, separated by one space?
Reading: 19.9 mm
